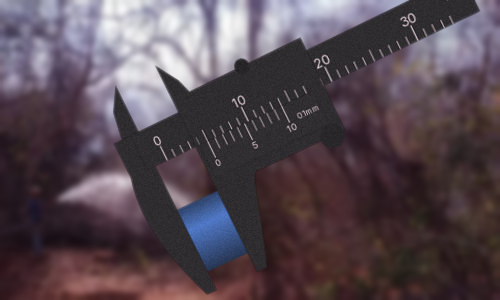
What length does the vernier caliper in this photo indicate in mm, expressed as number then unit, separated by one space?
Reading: 5.0 mm
